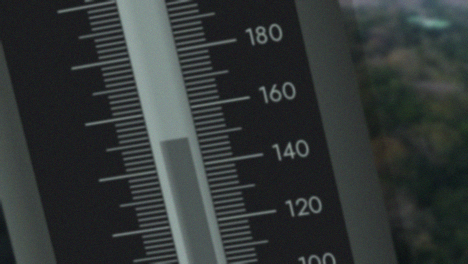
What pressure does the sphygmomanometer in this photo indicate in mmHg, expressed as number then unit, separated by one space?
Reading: 150 mmHg
